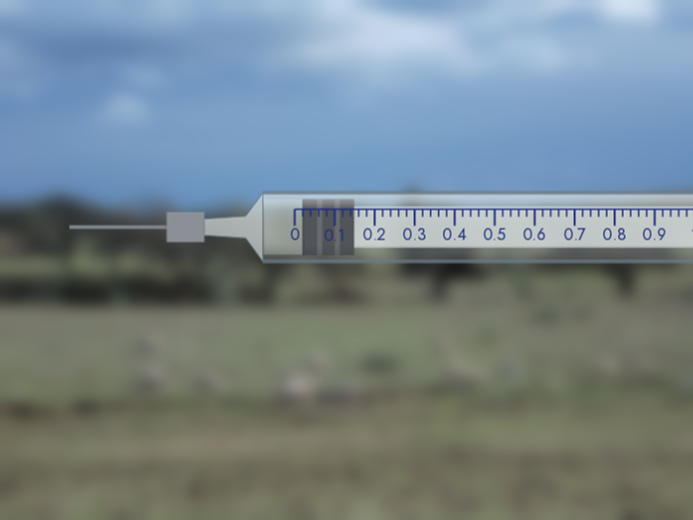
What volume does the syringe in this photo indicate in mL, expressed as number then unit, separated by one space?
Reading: 0.02 mL
